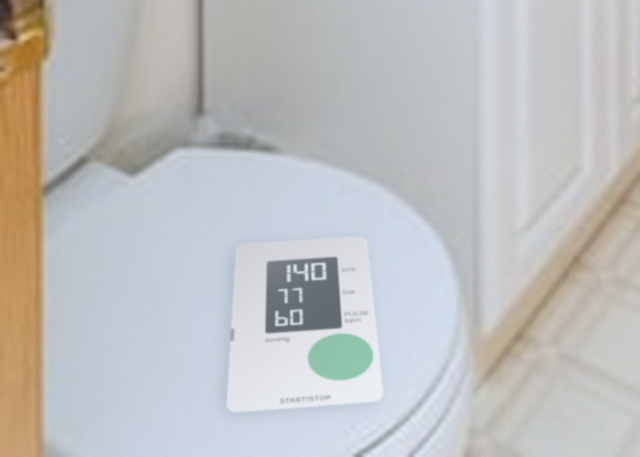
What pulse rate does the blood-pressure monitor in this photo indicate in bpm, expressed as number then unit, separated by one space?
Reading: 60 bpm
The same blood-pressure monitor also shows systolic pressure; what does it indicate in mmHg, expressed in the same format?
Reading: 140 mmHg
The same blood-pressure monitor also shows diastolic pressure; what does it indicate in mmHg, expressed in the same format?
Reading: 77 mmHg
